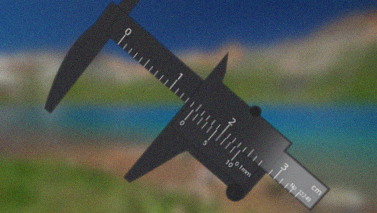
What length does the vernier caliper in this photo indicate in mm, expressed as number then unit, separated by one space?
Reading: 14.6 mm
